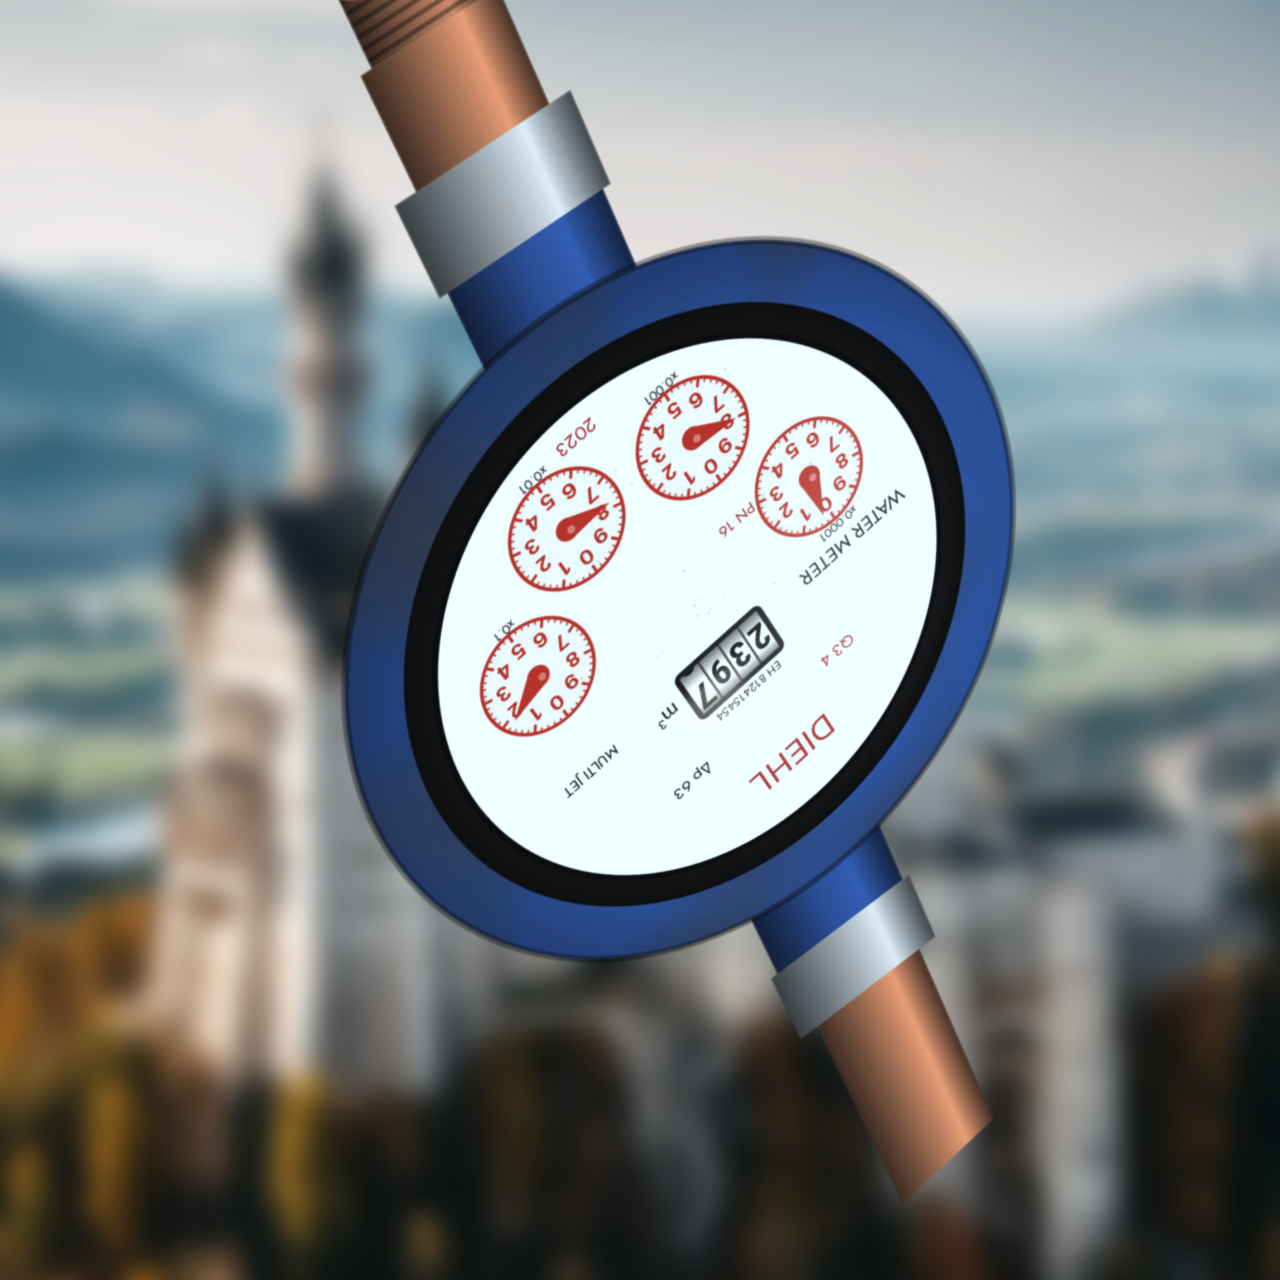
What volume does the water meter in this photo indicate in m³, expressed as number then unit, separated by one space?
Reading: 2397.1780 m³
